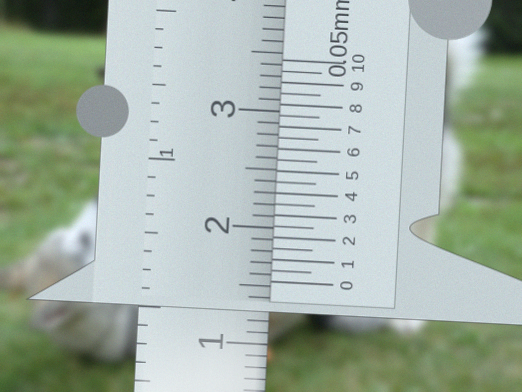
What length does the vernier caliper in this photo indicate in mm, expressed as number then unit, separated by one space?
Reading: 15.4 mm
